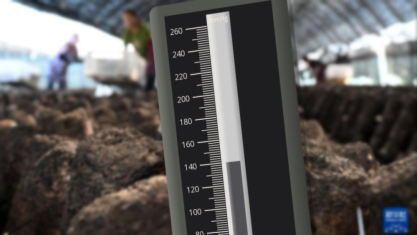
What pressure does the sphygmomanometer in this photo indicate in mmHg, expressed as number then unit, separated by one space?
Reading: 140 mmHg
